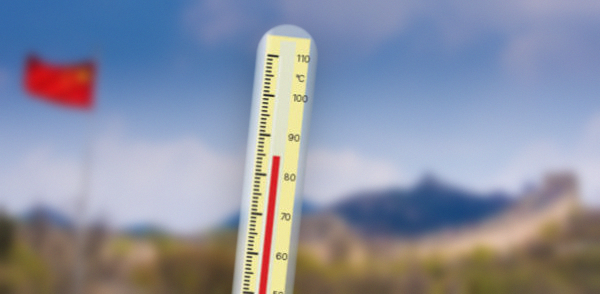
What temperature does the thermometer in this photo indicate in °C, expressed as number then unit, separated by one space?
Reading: 85 °C
